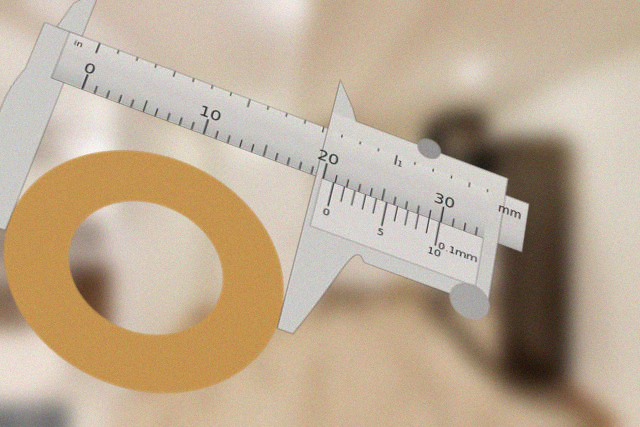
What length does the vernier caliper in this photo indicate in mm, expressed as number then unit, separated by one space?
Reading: 20.9 mm
